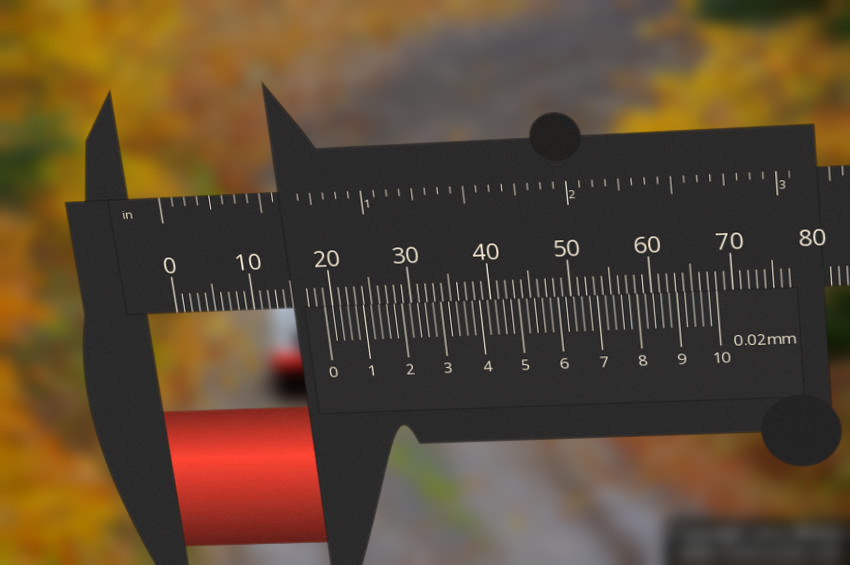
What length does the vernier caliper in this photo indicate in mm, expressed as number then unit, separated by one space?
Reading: 19.0 mm
